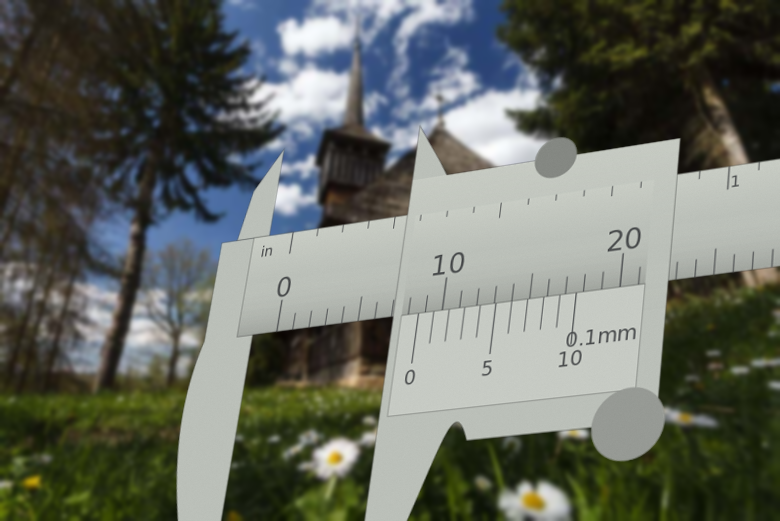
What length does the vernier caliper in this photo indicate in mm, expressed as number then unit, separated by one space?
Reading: 8.6 mm
